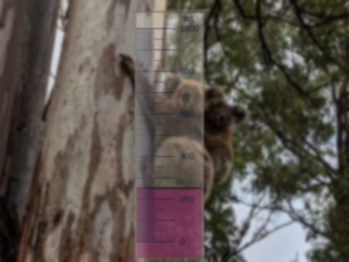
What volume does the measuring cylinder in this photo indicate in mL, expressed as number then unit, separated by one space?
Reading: 250 mL
